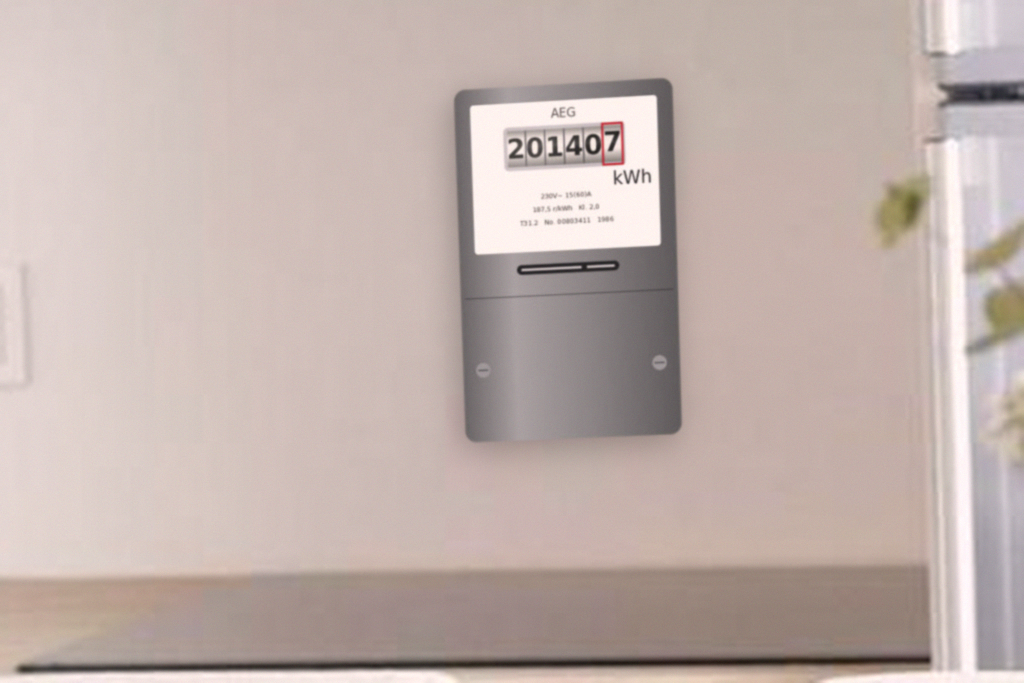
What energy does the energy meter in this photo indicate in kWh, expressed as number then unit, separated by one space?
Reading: 20140.7 kWh
